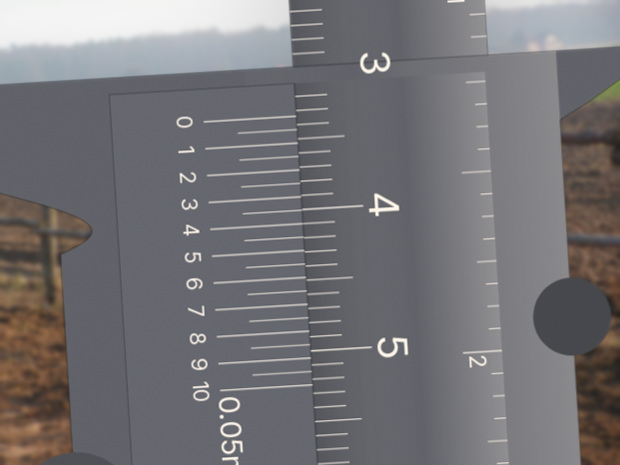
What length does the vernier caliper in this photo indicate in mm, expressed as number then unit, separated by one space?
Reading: 33.4 mm
